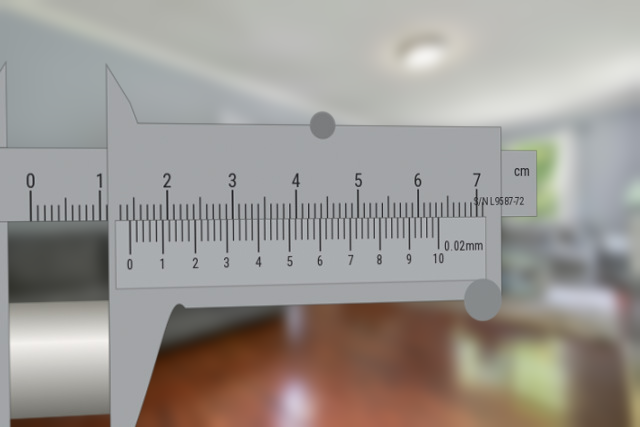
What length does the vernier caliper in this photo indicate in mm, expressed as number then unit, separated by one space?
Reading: 14.4 mm
